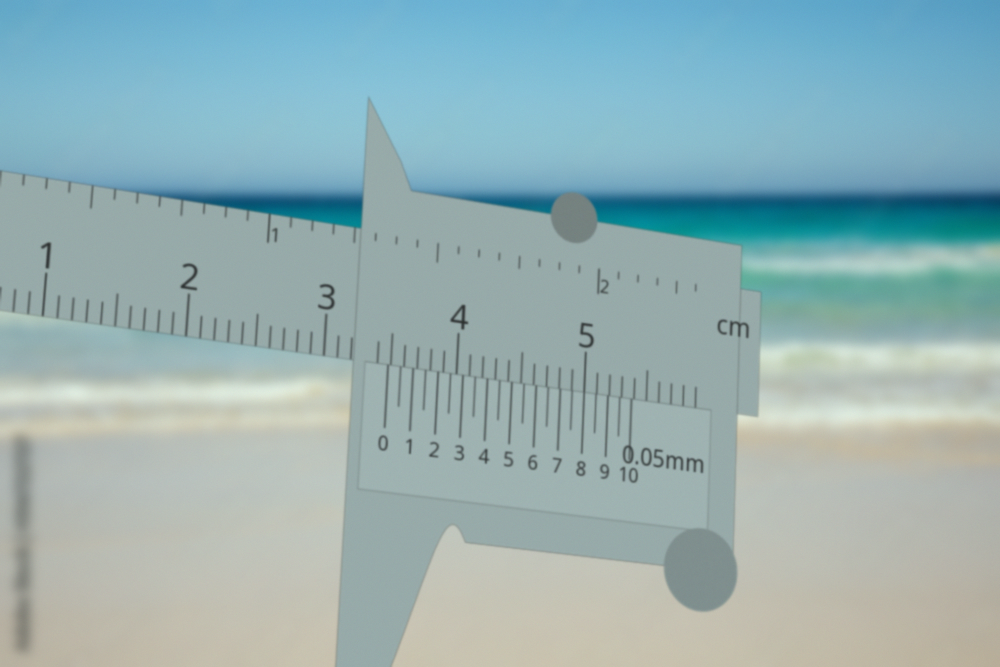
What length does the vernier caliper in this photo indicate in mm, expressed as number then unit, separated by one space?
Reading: 34.8 mm
